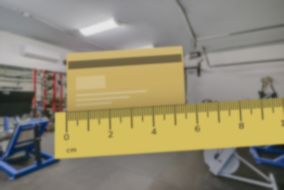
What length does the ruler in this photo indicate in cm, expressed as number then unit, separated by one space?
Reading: 5.5 cm
